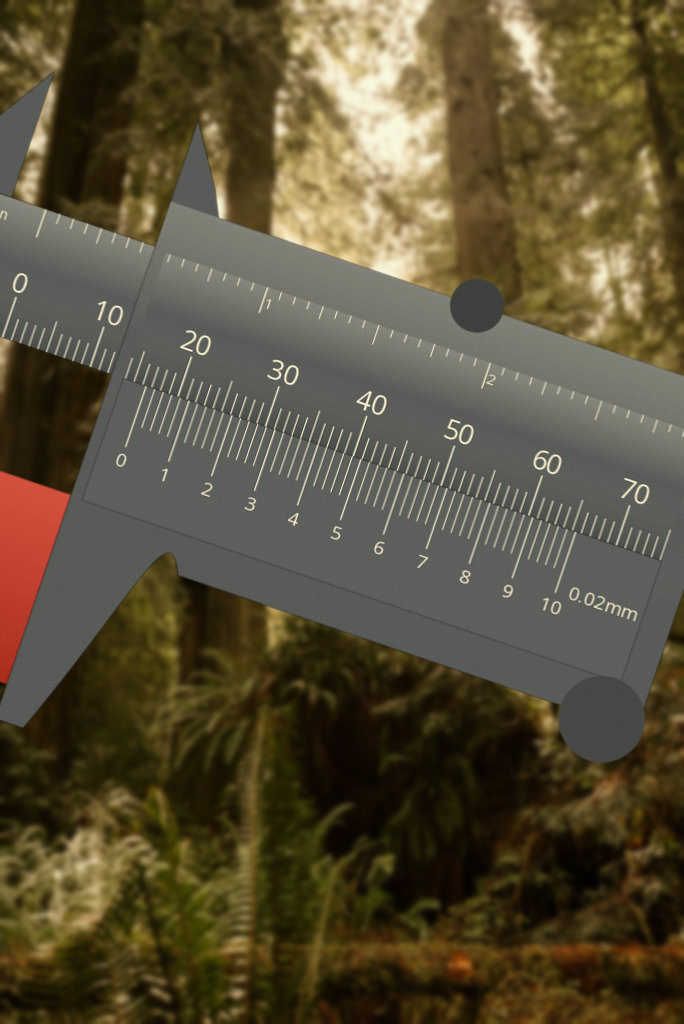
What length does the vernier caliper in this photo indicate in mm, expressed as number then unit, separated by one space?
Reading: 16.4 mm
